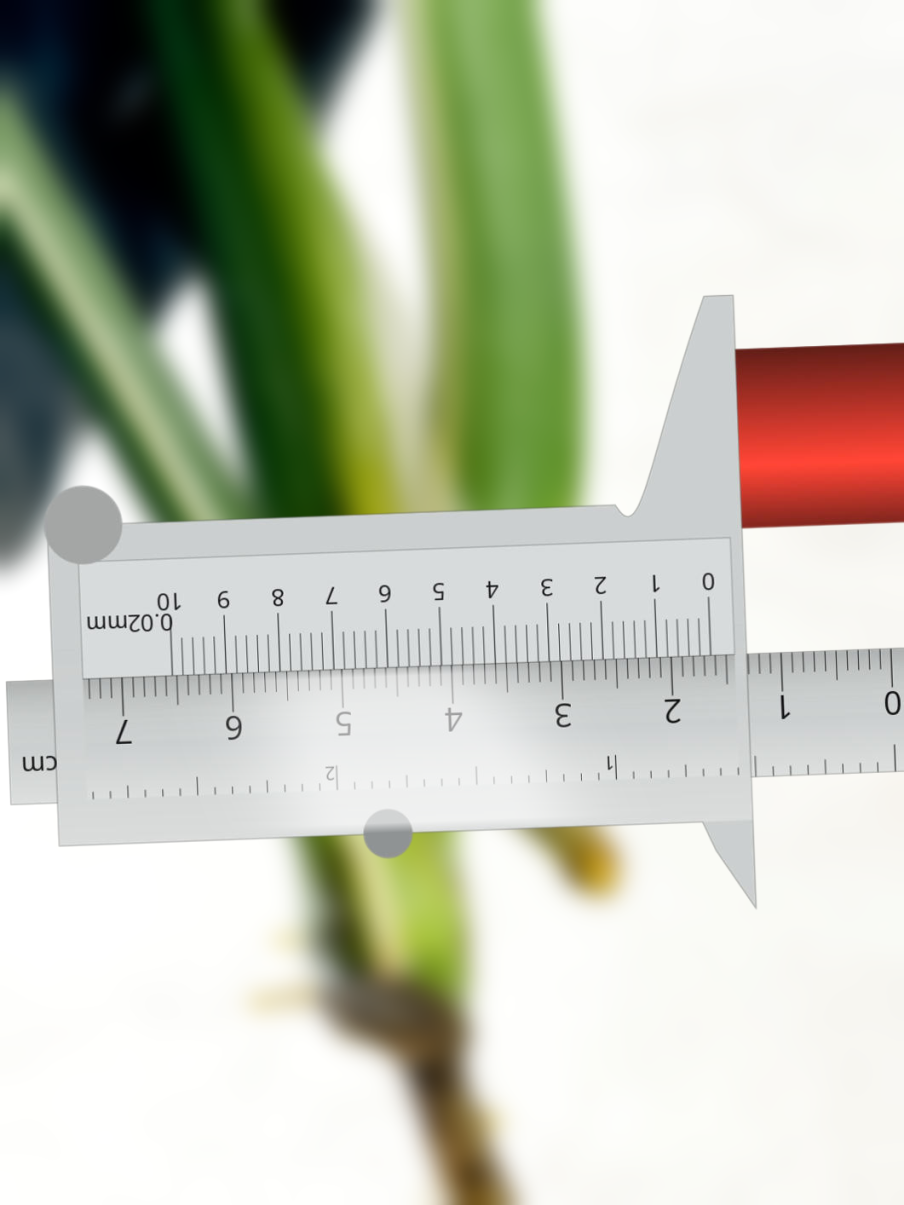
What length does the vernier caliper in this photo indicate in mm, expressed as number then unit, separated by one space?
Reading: 16.4 mm
